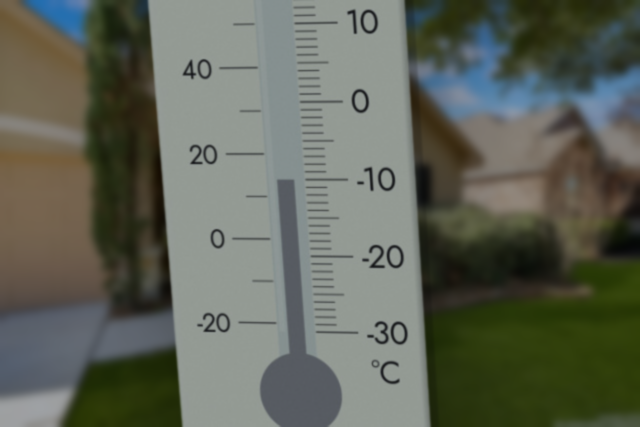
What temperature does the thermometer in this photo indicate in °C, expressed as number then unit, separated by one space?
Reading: -10 °C
